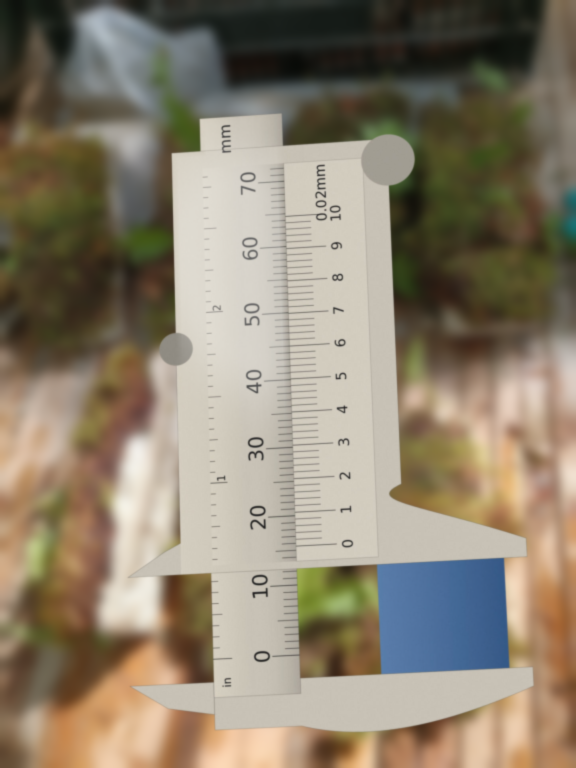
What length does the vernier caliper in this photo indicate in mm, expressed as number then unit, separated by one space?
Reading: 15.6 mm
